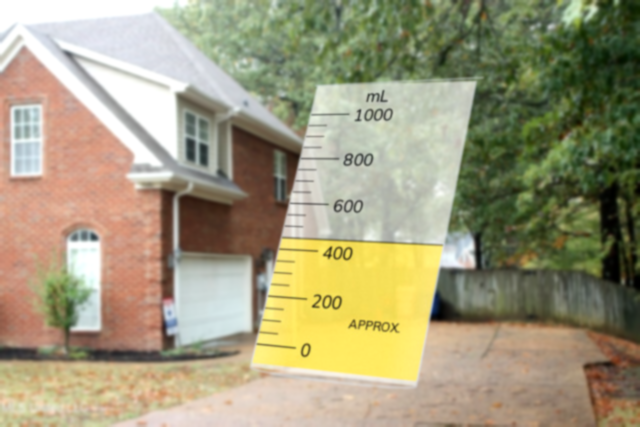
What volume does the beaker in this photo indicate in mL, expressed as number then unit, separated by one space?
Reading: 450 mL
